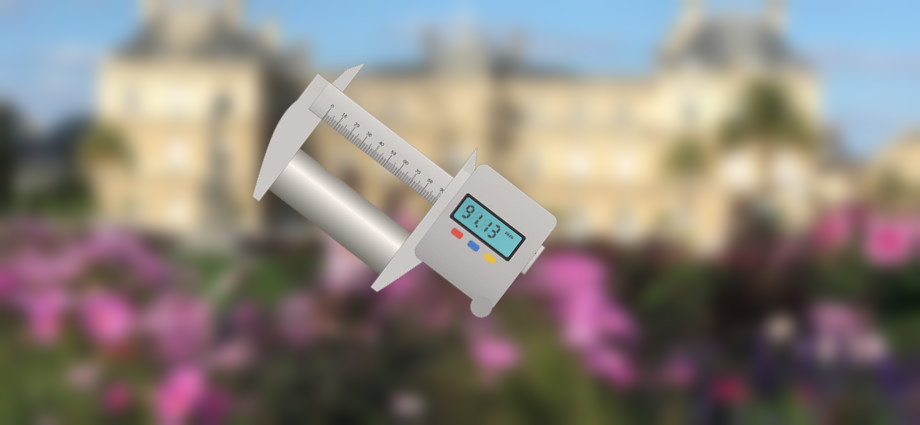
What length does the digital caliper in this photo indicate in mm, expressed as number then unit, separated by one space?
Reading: 91.13 mm
